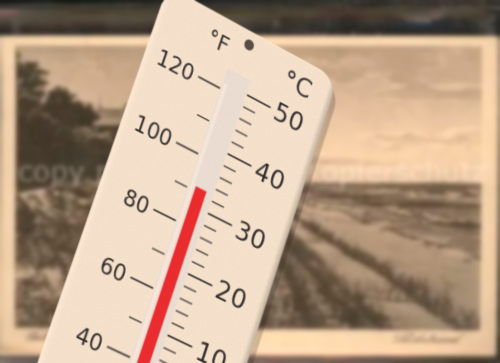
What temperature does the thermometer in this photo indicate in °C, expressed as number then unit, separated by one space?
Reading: 33 °C
